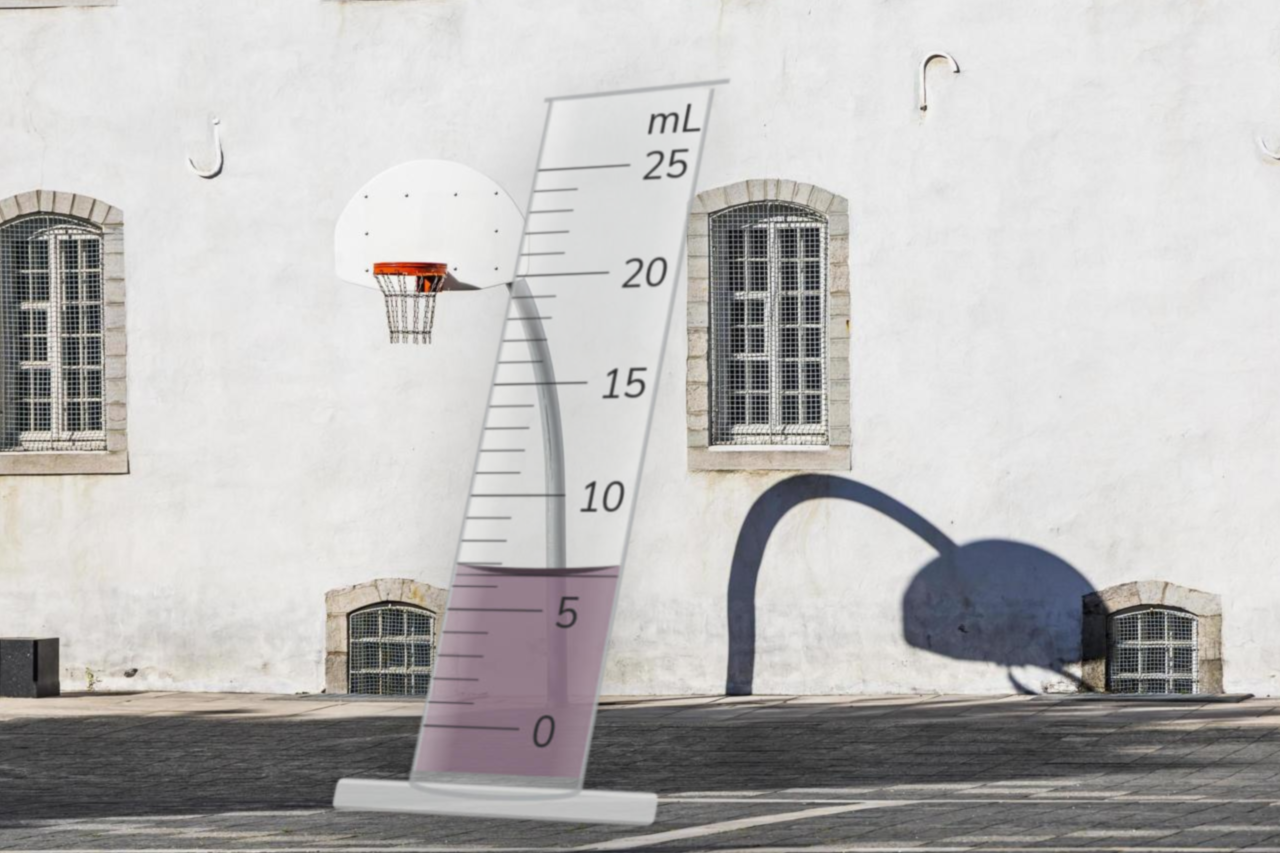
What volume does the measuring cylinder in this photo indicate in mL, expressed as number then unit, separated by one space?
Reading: 6.5 mL
